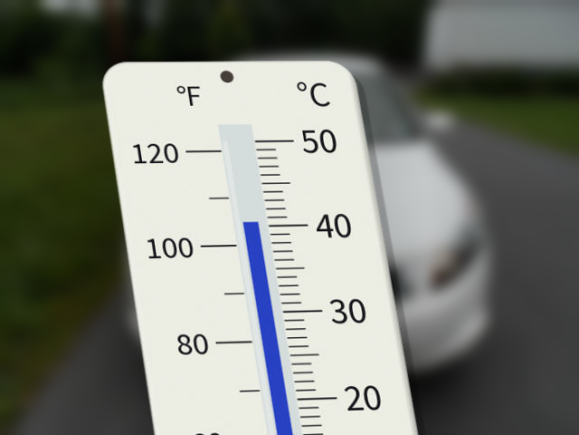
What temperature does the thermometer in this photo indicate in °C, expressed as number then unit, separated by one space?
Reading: 40.5 °C
